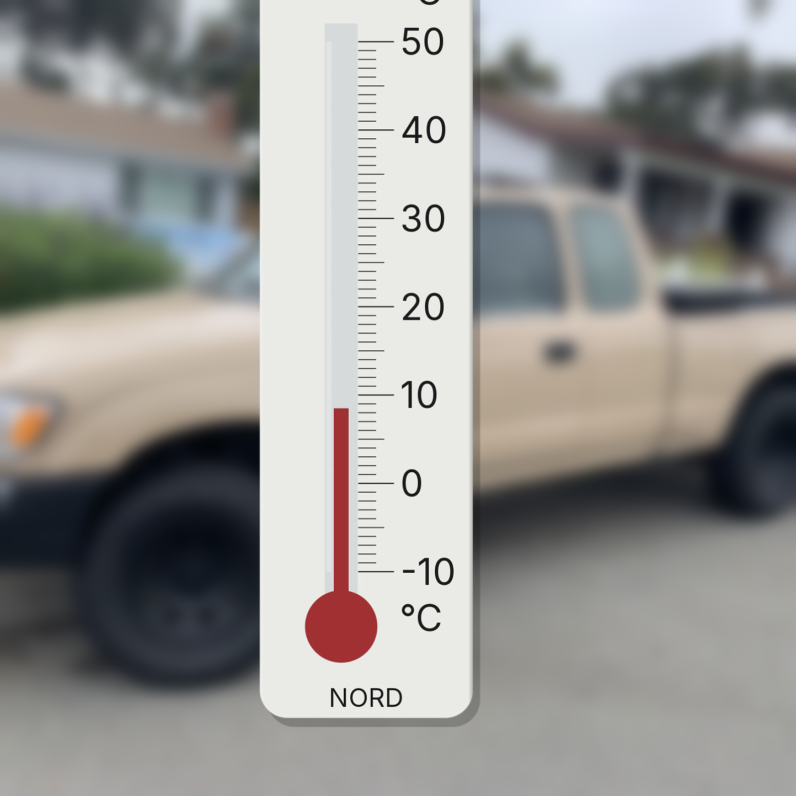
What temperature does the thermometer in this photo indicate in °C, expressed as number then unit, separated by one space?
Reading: 8.5 °C
